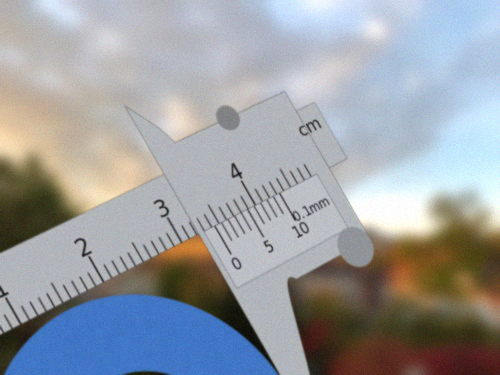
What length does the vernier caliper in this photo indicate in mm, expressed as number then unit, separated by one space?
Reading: 34.4 mm
